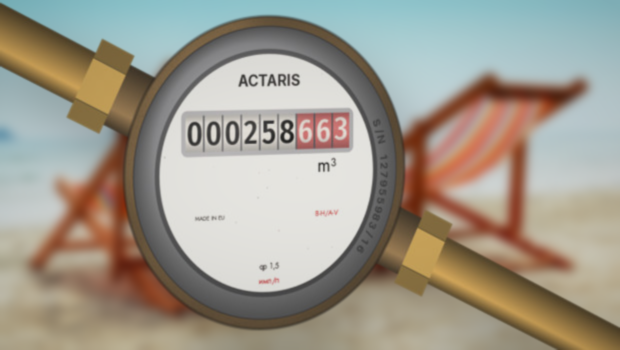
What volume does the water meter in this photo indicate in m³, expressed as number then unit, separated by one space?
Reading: 258.663 m³
